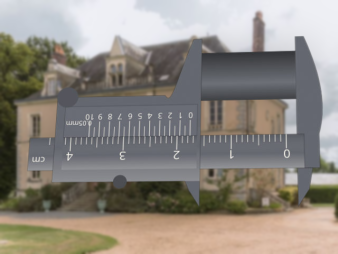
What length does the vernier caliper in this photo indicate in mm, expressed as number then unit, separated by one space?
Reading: 17.6 mm
